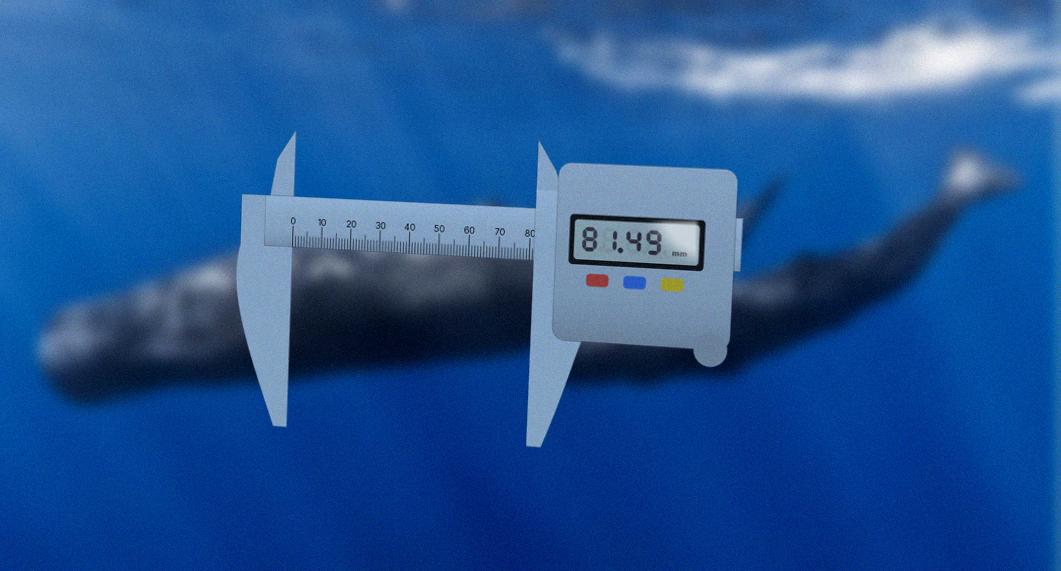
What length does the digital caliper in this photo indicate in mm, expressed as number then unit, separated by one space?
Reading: 81.49 mm
